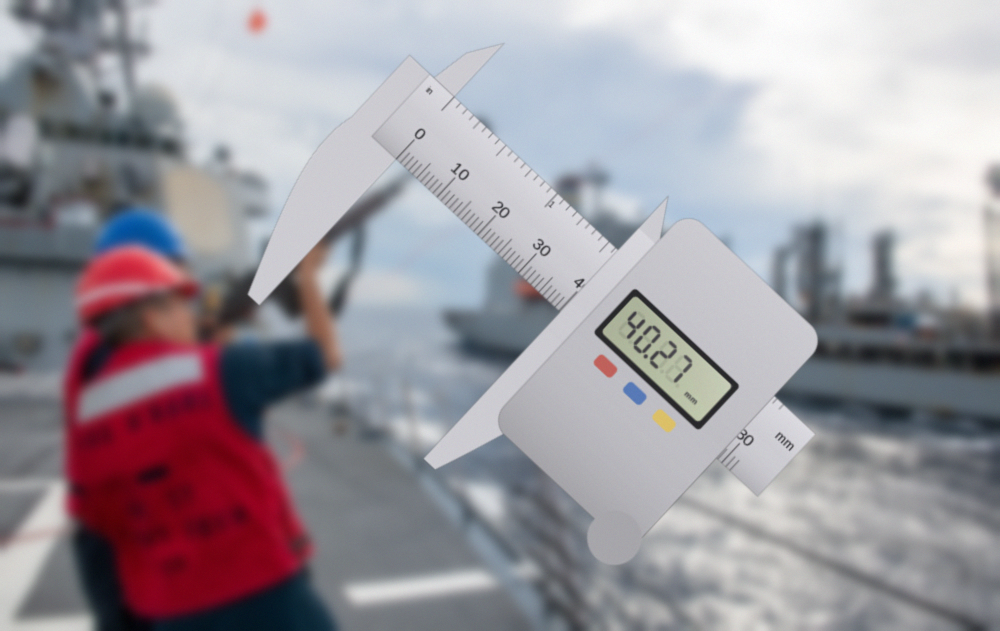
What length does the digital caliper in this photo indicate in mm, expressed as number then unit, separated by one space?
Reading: 40.27 mm
